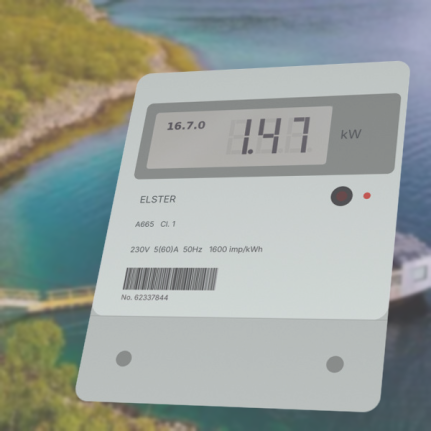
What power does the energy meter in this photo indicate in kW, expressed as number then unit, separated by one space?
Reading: 1.47 kW
